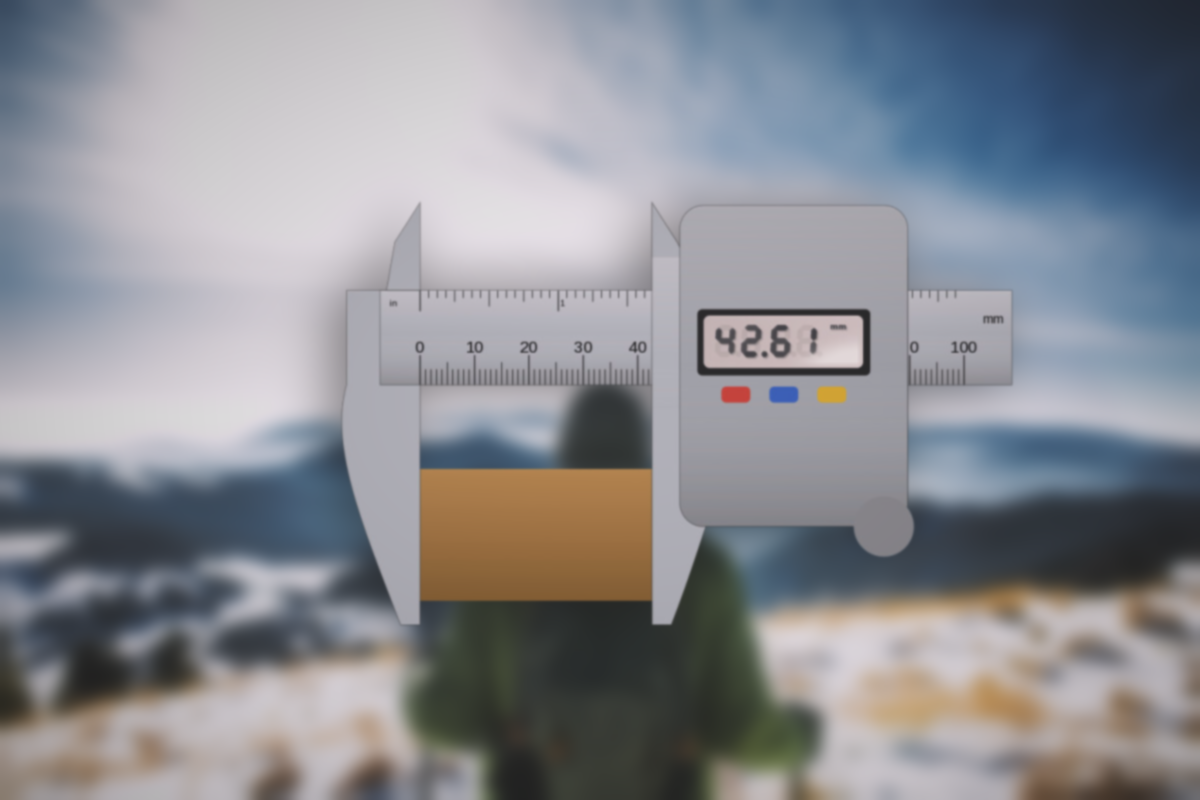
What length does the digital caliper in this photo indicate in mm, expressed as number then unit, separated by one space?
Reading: 42.61 mm
